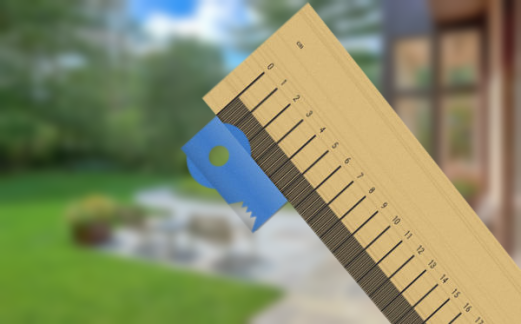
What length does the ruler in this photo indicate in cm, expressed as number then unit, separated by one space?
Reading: 5.5 cm
